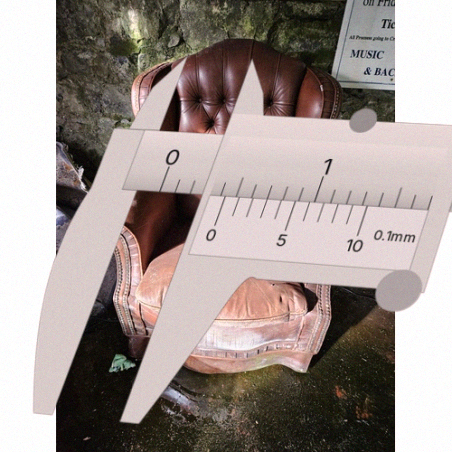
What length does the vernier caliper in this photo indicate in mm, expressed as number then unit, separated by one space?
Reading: 4.3 mm
